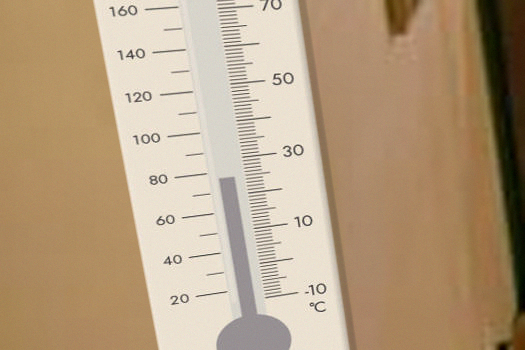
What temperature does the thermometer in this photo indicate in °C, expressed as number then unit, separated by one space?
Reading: 25 °C
